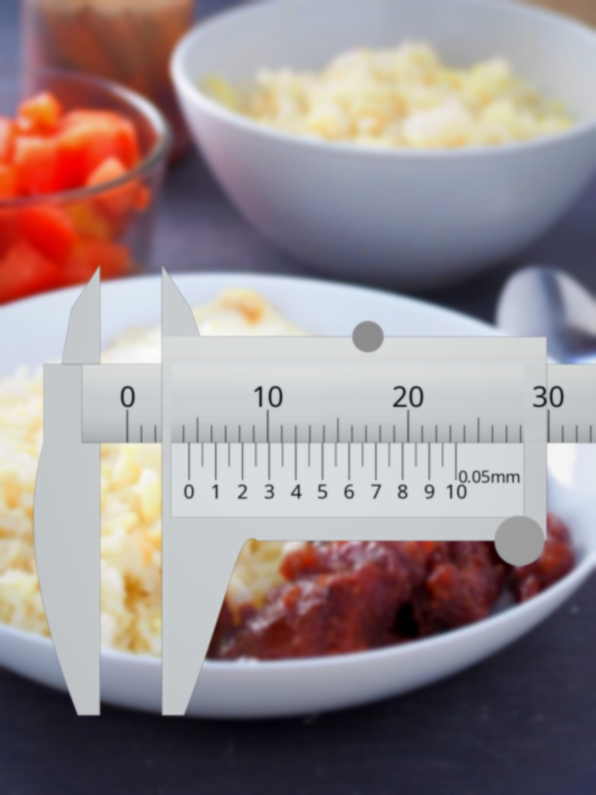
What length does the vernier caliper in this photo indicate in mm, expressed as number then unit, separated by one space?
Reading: 4.4 mm
